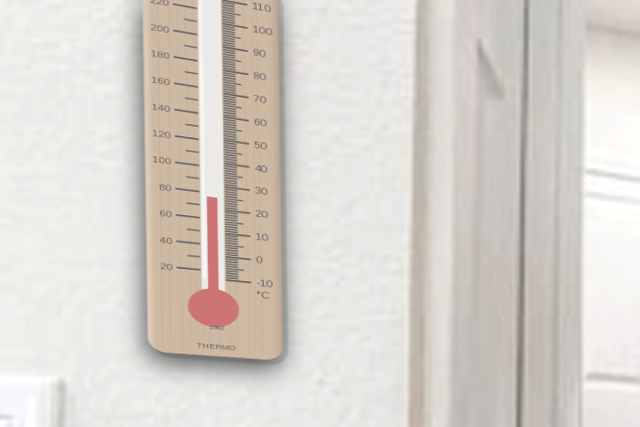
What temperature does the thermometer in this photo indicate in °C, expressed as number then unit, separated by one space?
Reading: 25 °C
